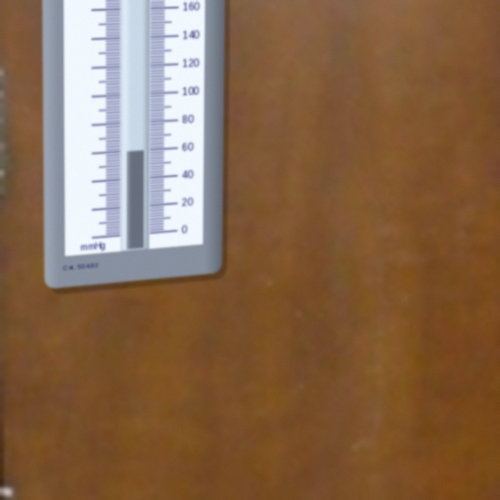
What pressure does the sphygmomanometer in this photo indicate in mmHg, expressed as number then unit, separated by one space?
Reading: 60 mmHg
